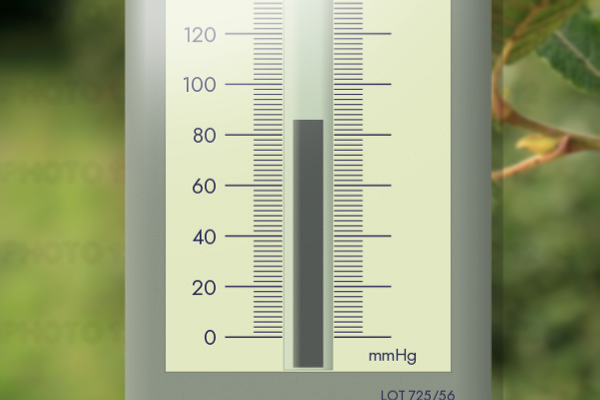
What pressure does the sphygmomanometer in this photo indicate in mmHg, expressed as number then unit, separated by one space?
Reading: 86 mmHg
